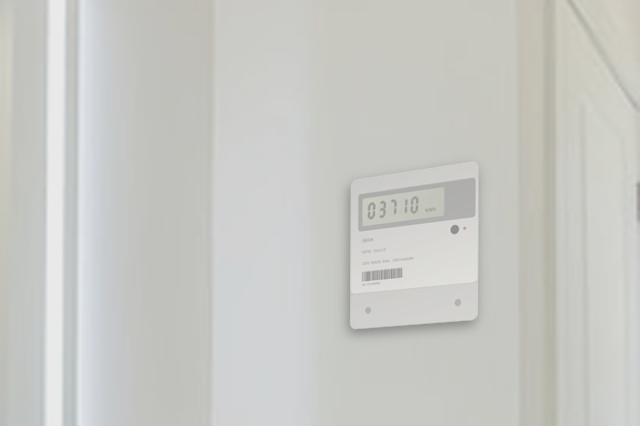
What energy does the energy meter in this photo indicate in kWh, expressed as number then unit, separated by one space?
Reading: 3710 kWh
